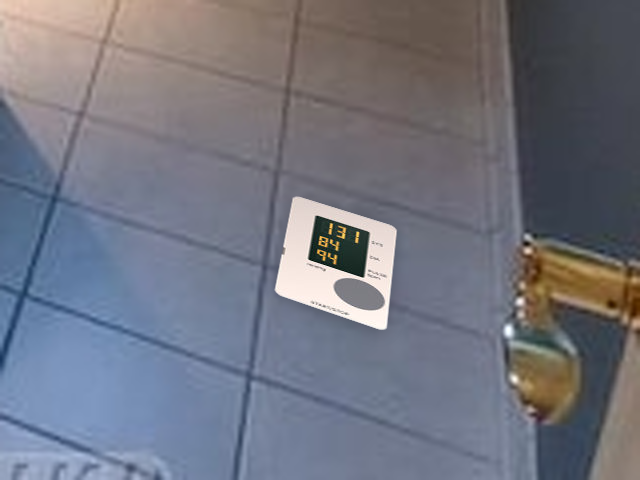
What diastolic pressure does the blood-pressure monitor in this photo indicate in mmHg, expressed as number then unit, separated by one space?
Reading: 84 mmHg
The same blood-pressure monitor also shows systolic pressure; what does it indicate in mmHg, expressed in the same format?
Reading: 131 mmHg
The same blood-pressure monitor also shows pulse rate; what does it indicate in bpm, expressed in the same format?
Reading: 94 bpm
